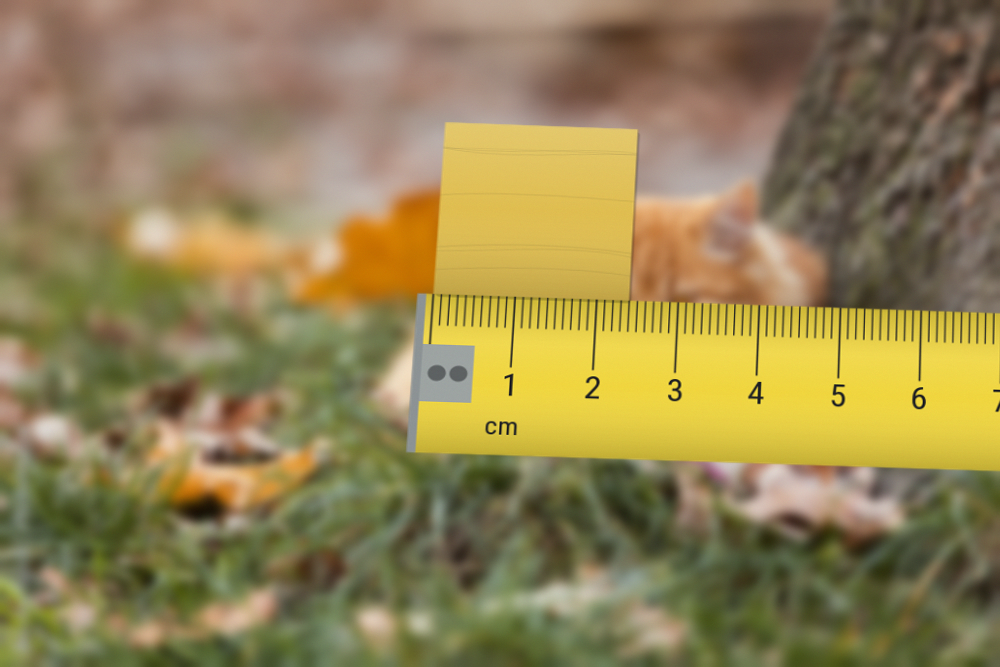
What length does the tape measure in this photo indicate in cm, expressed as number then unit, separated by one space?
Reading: 2.4 cm
